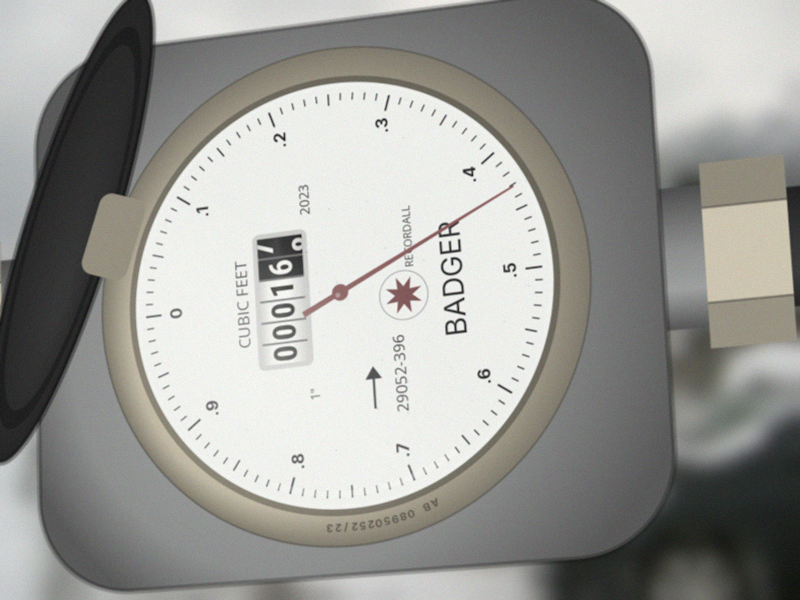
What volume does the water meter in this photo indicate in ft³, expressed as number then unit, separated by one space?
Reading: 167.43 ft³
